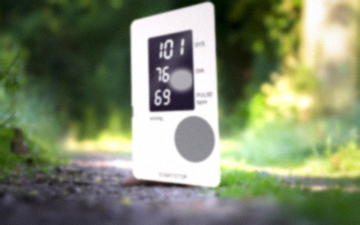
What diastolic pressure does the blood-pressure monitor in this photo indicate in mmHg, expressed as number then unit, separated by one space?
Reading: 76 mmHg
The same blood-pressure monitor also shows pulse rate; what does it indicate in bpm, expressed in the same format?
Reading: 69 bpm
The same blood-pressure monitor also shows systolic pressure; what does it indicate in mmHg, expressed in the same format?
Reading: 101 mmHg
